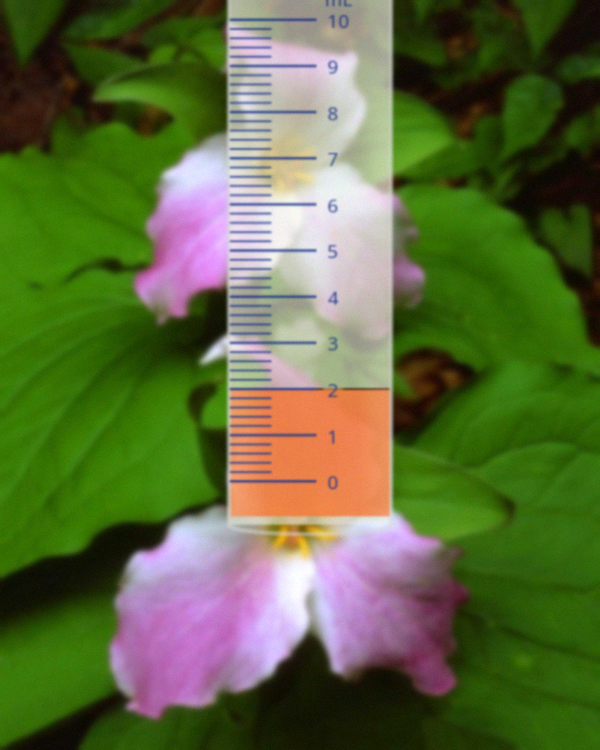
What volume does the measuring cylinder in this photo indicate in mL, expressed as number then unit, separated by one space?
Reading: 2 mL
